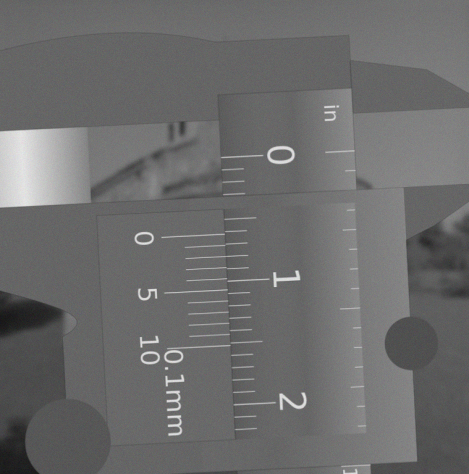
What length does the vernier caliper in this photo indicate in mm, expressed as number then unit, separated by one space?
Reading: 6.2 mm
